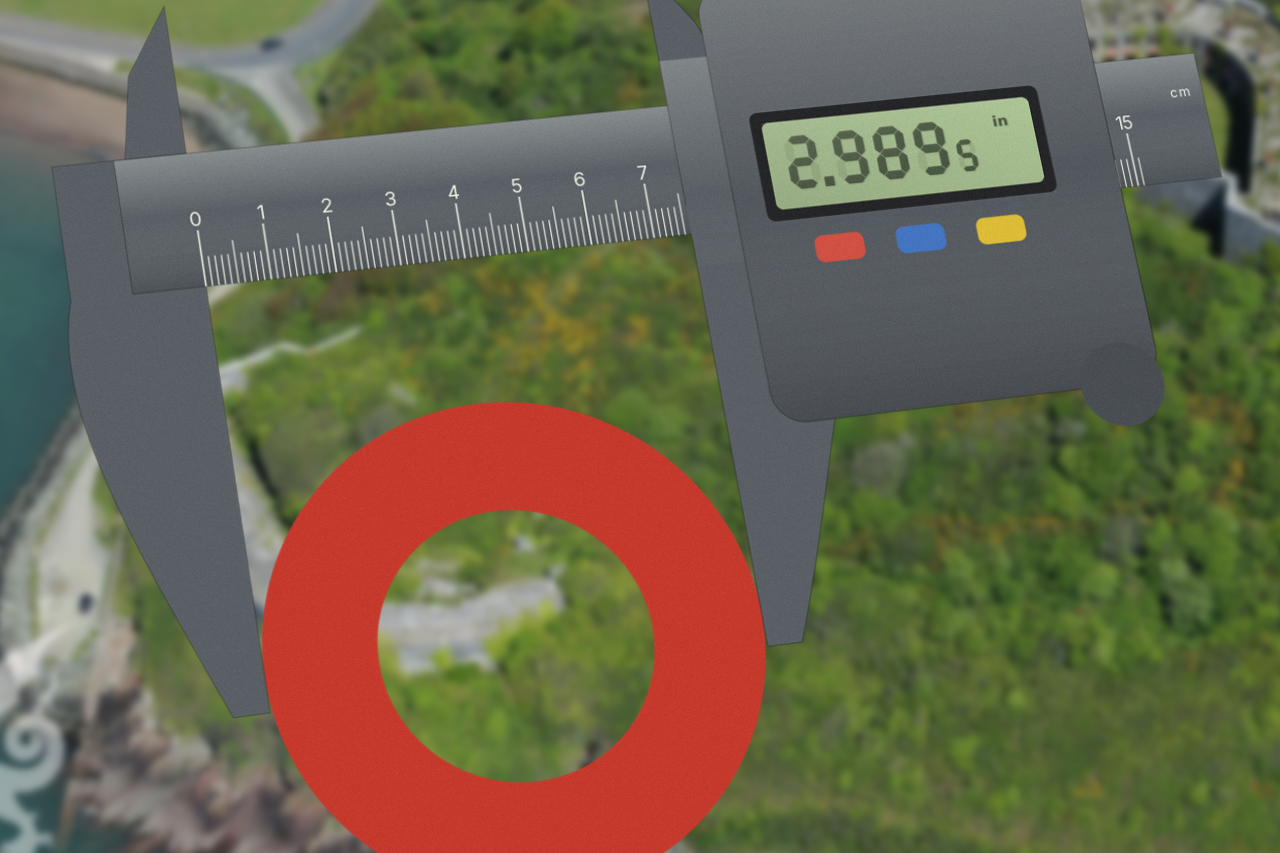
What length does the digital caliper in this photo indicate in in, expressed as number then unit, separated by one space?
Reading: 2.9895 in
